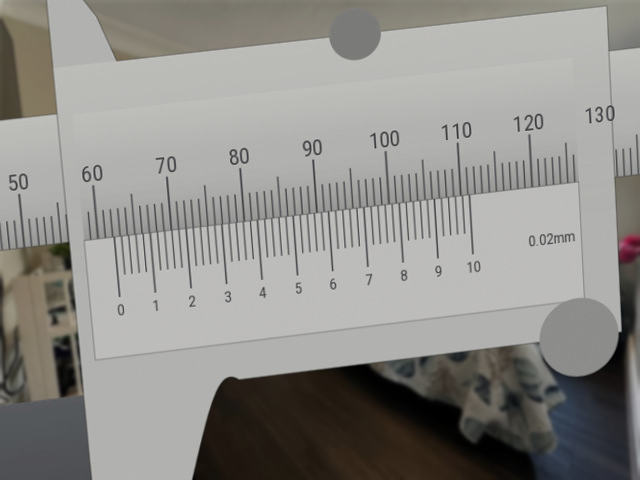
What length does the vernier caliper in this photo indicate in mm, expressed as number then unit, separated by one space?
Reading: 62.2 mm
